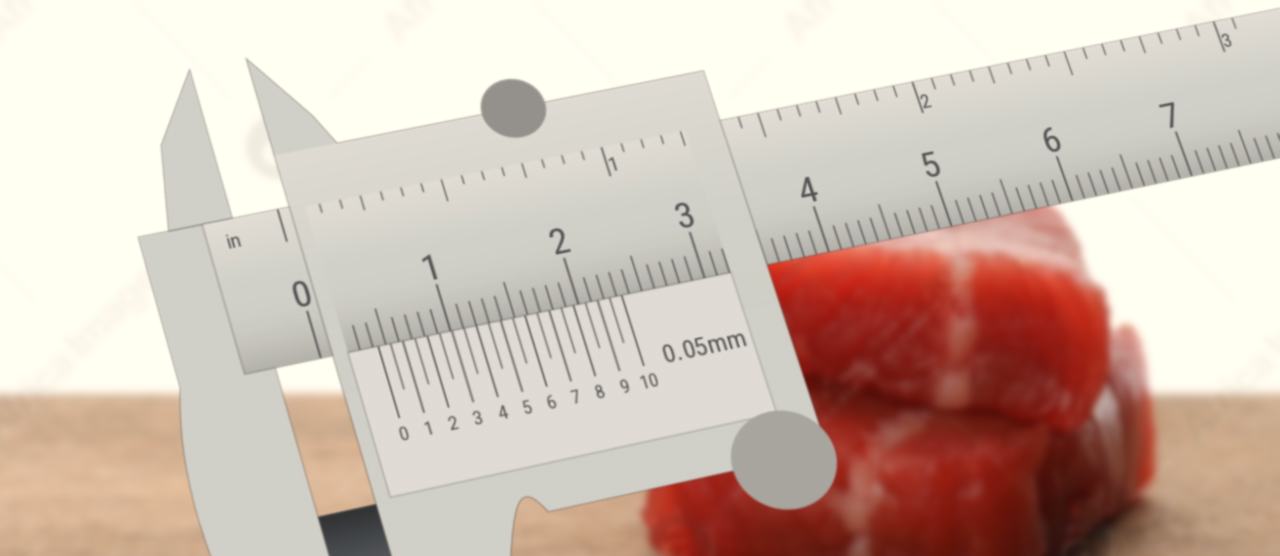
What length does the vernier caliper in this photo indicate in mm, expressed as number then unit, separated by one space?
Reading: 4.4 mm
